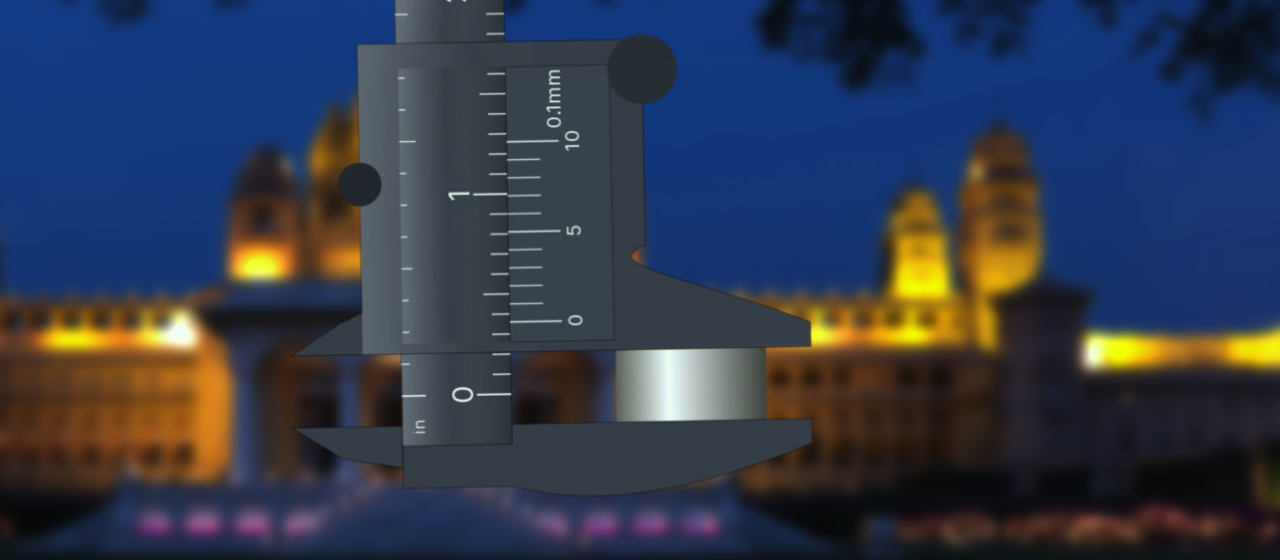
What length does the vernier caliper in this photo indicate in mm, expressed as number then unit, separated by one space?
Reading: 3.6 mm
